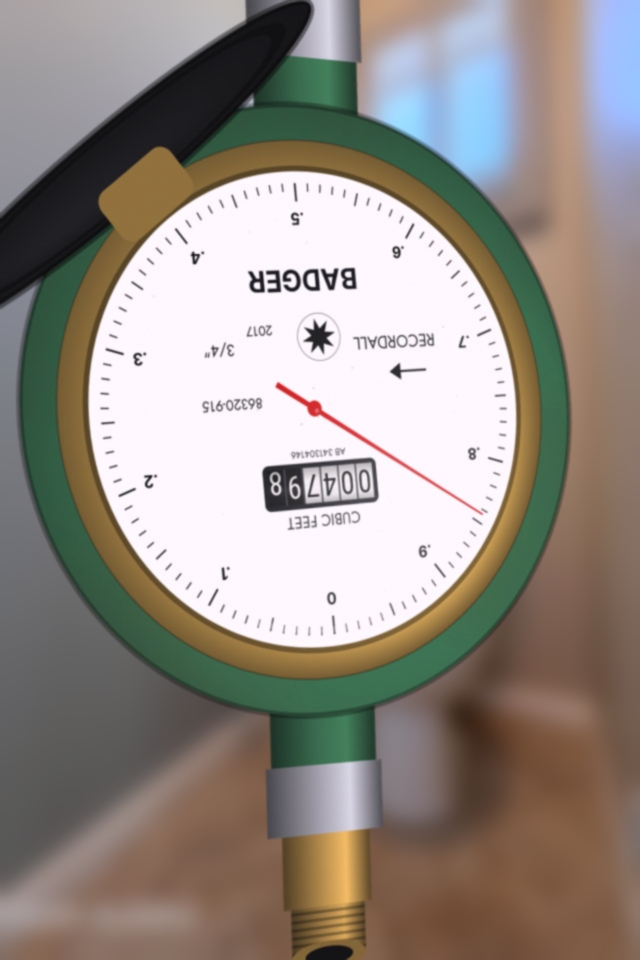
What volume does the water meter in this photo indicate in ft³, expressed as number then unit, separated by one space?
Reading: 4797.84 ft³
